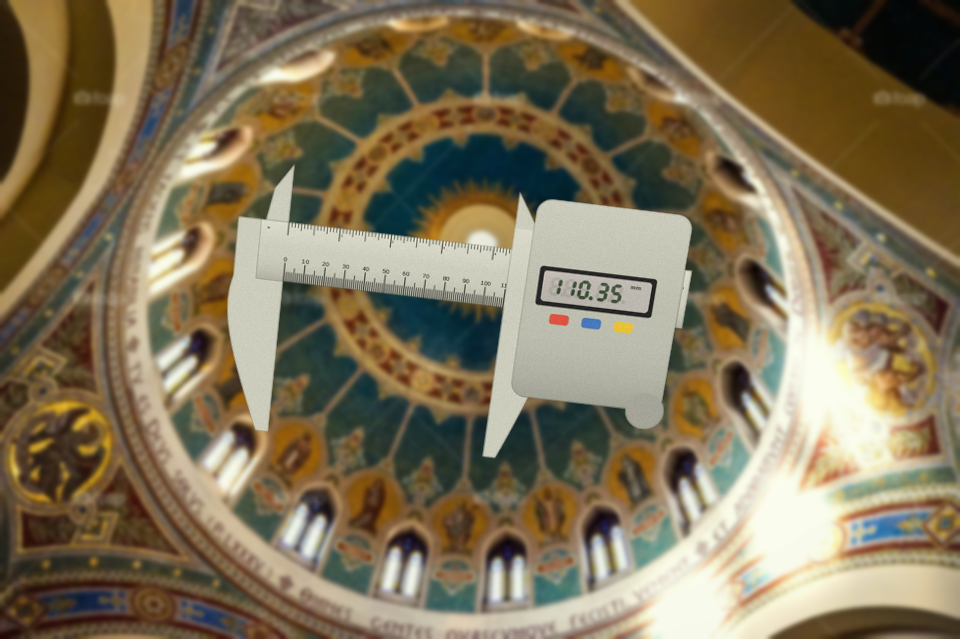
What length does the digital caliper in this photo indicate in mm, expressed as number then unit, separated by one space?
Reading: 110.35 mm
